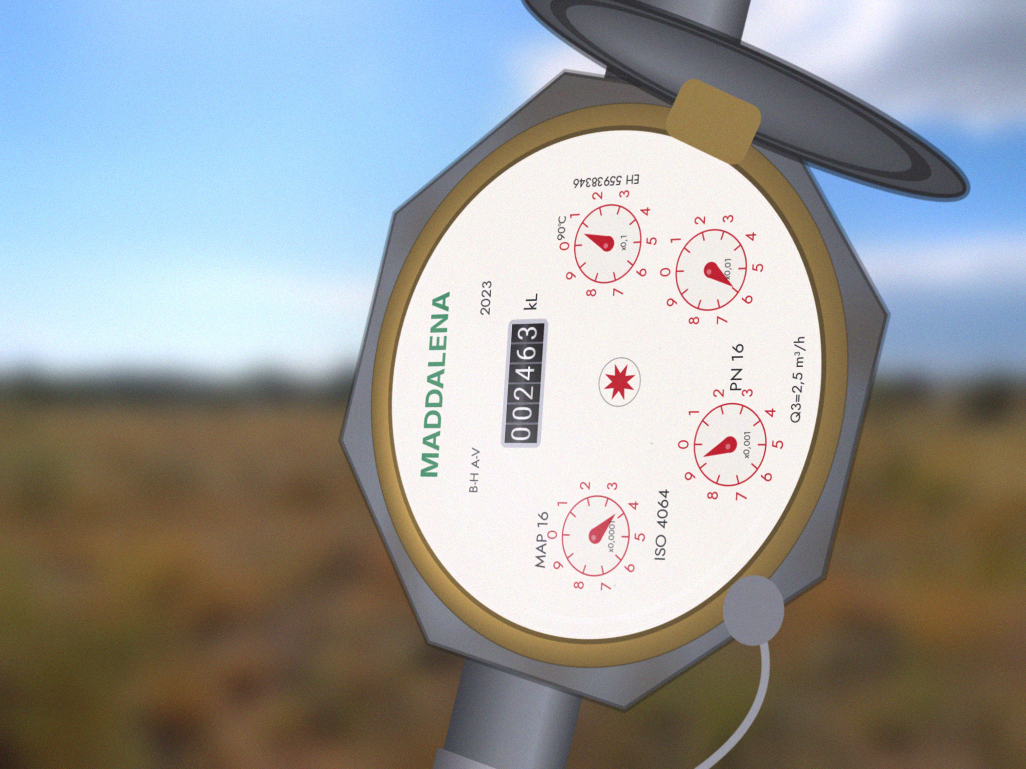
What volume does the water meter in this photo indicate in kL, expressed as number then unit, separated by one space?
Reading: 2463.0593 kL
